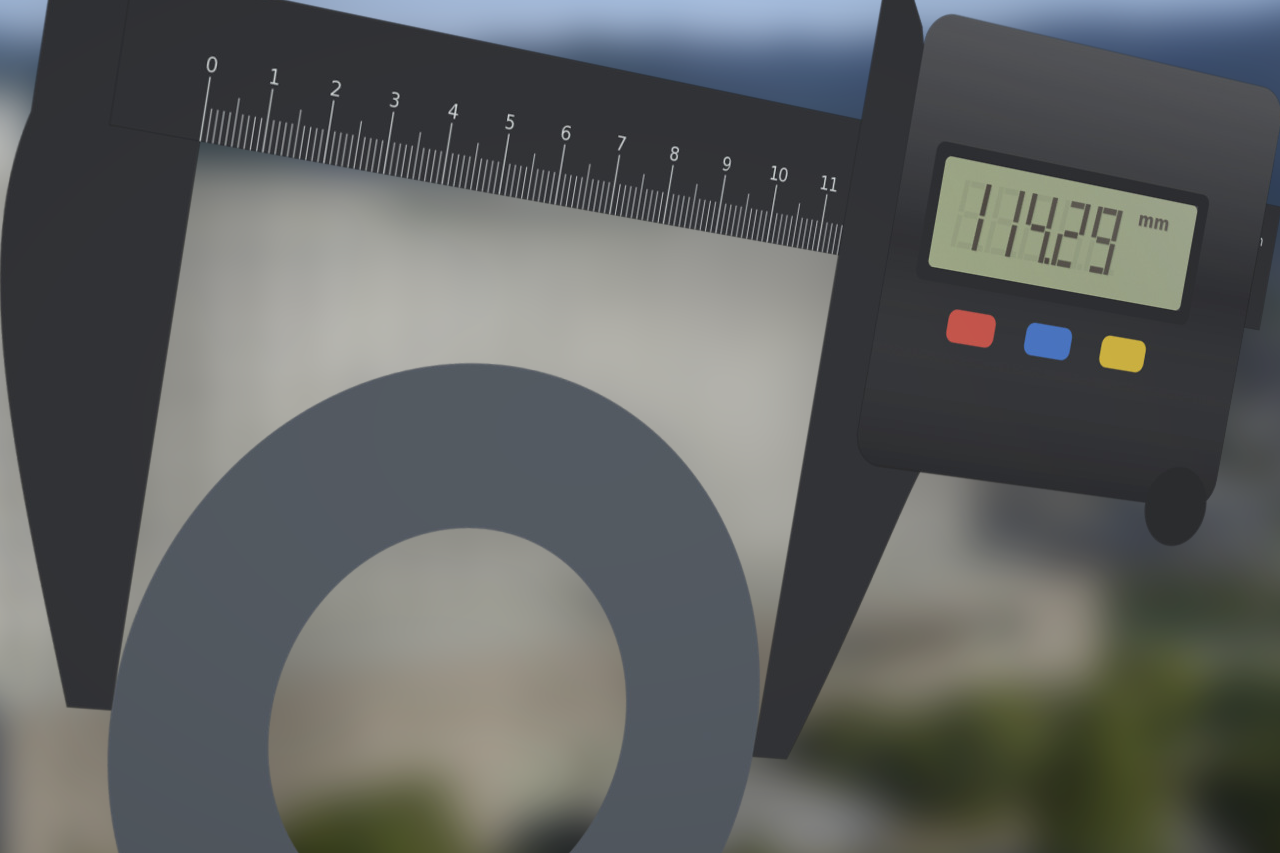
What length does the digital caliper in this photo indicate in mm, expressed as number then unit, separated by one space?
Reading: 114.29 mm
